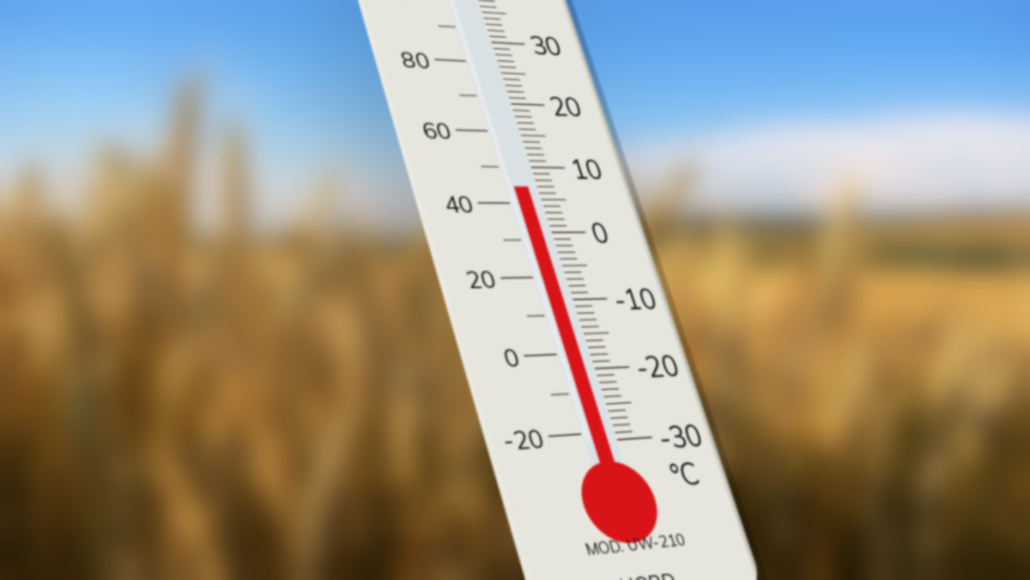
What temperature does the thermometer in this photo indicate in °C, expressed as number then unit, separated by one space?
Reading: 7 °C
